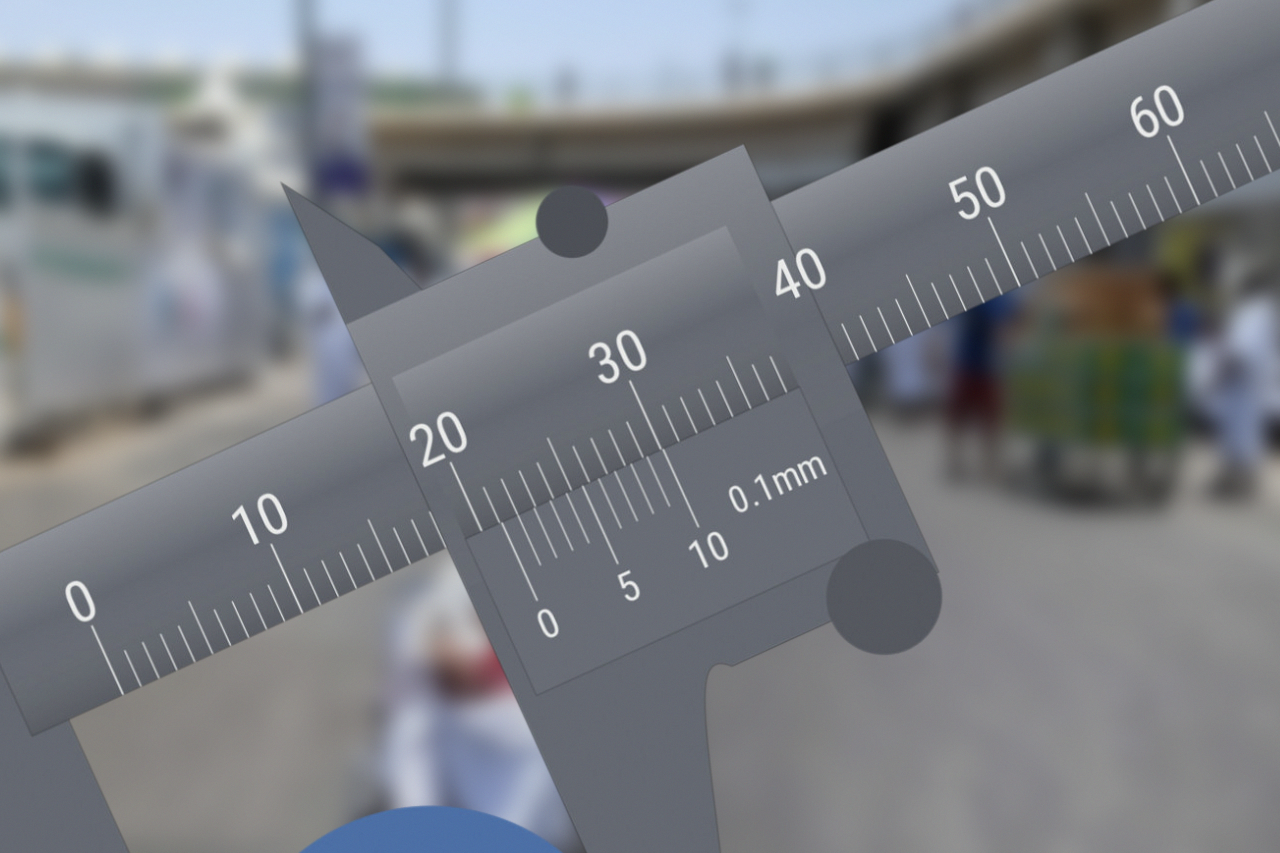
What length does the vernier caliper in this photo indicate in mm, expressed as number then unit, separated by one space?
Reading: 21.1 mm
